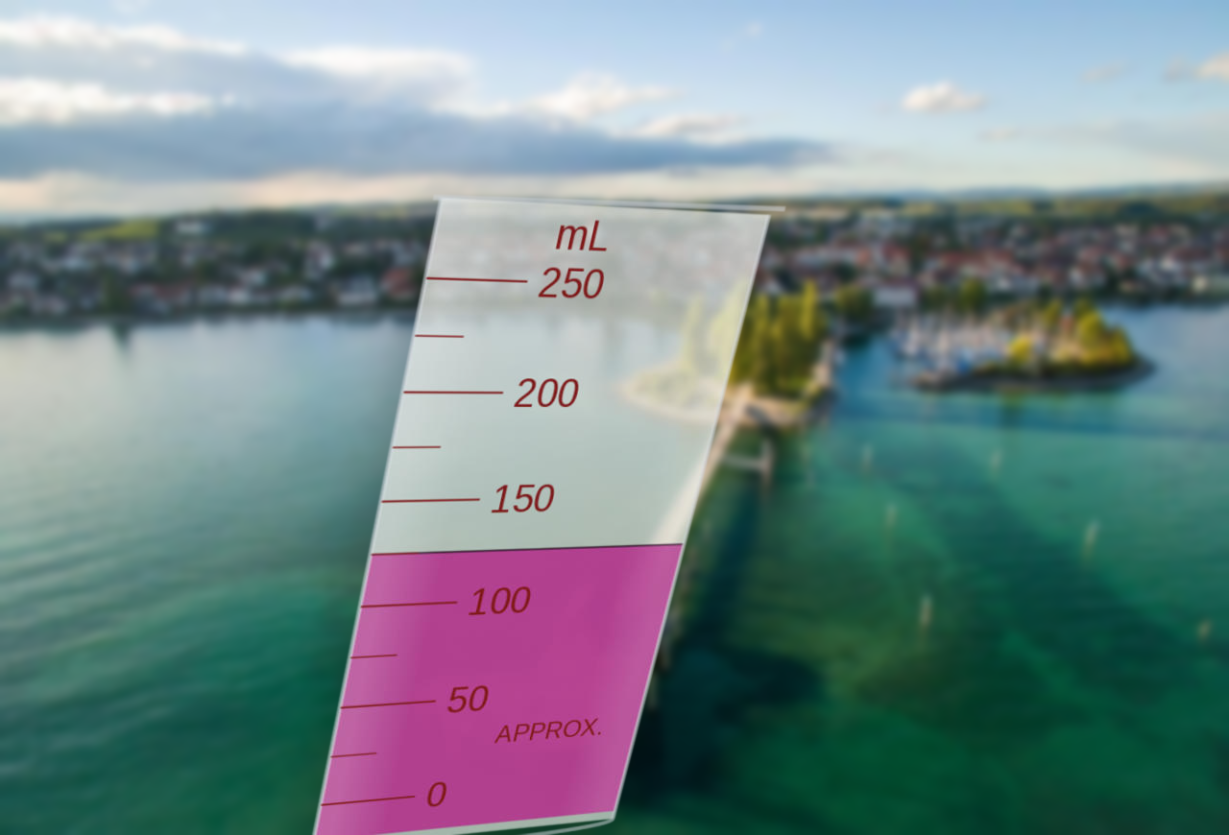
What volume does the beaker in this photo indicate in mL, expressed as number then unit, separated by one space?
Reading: 125 mL
